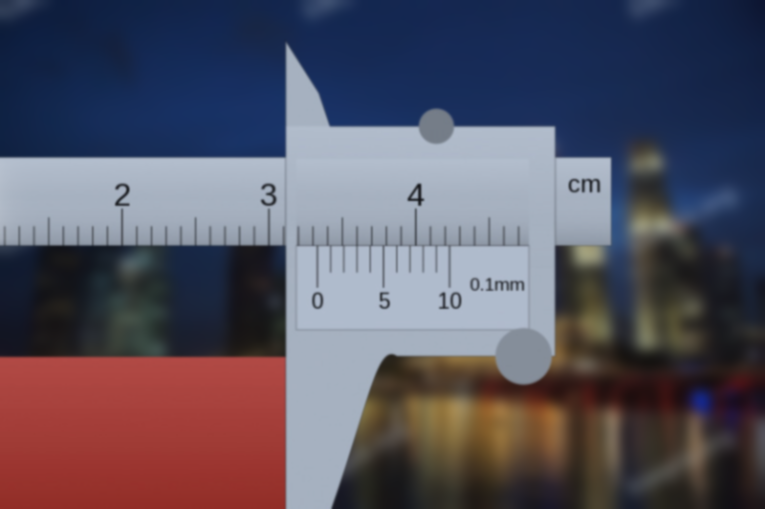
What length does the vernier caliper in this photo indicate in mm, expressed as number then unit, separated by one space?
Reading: 33.3 mm
